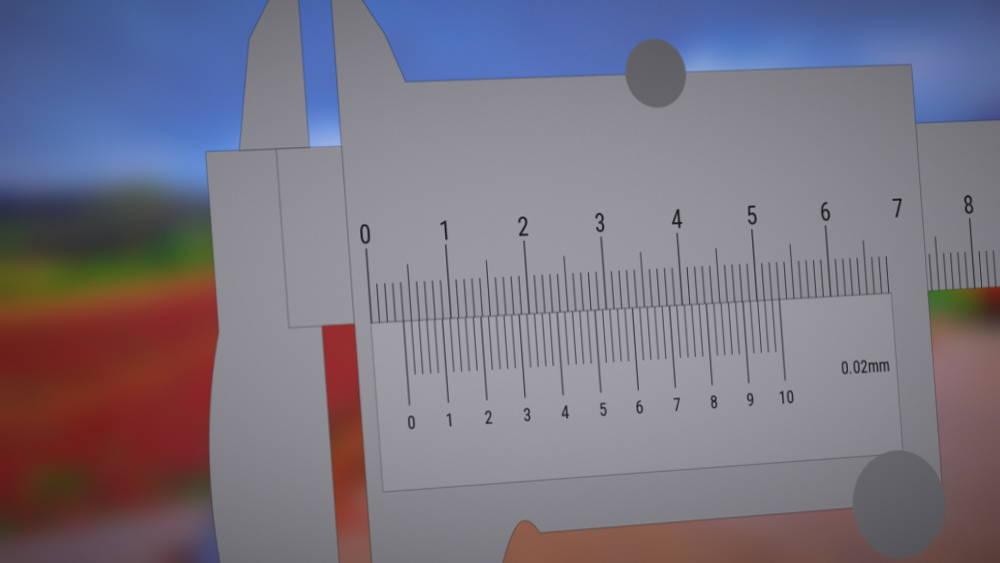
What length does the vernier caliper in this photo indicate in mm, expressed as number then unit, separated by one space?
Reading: 4.0 mm
